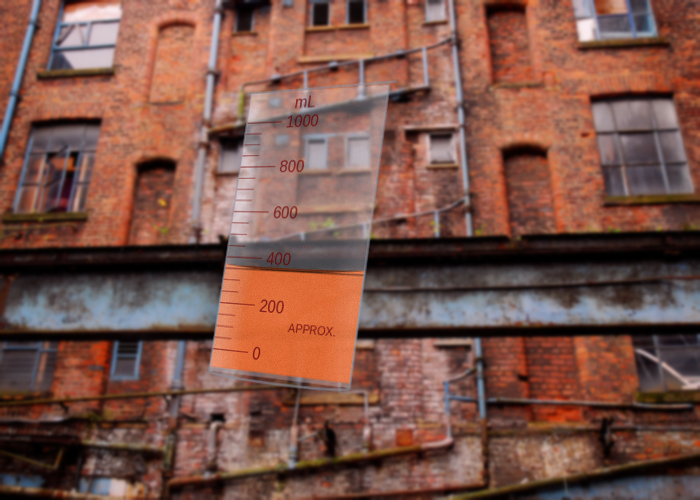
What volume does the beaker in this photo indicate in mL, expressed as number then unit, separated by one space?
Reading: 350 mL
